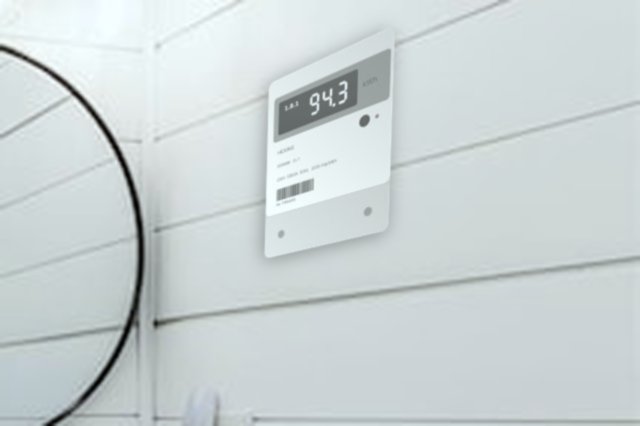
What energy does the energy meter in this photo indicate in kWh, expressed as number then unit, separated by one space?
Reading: 94.3 kWh
